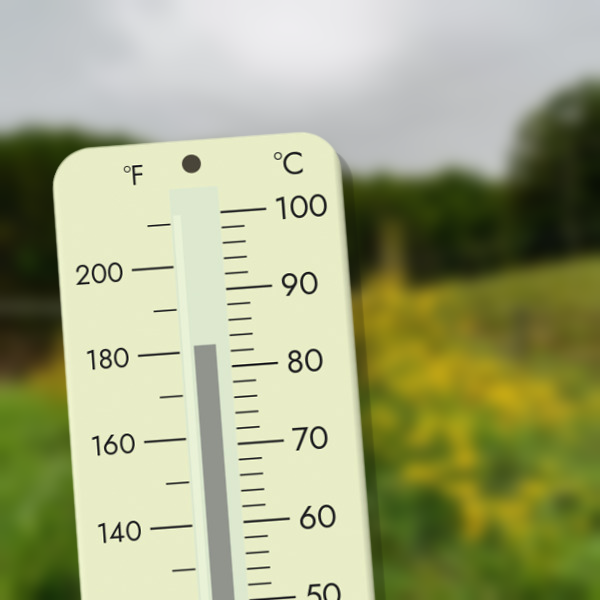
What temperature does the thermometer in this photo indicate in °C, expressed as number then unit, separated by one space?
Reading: 83 °C
